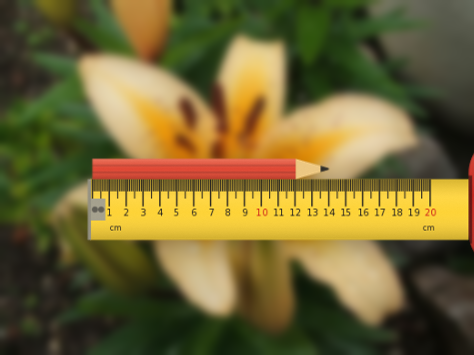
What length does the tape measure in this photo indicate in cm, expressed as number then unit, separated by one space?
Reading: 14 cm
